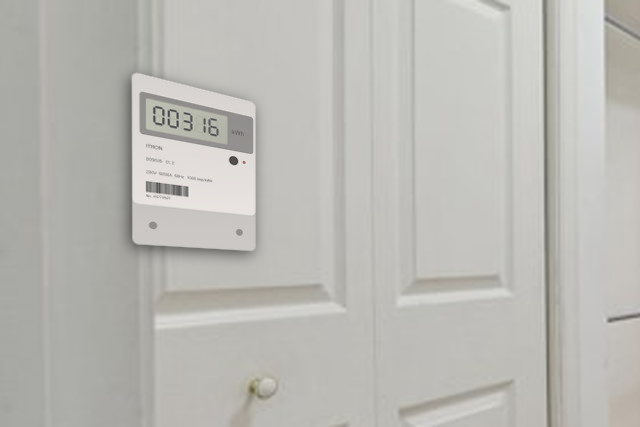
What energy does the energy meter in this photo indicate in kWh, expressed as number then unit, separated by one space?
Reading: 316 kWh
